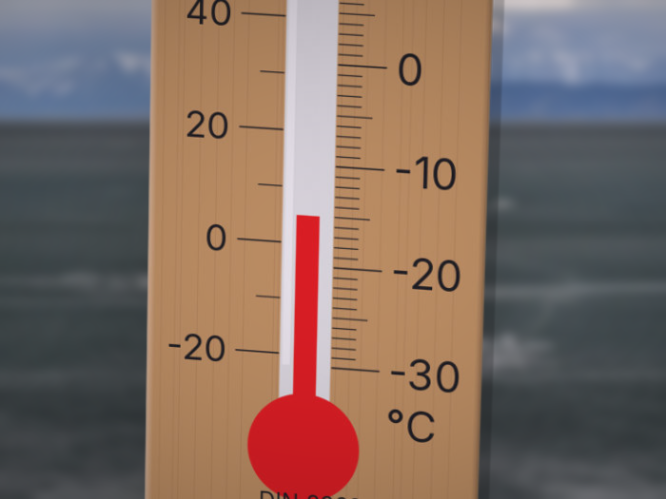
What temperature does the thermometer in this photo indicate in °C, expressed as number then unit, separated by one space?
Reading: -15 °C
